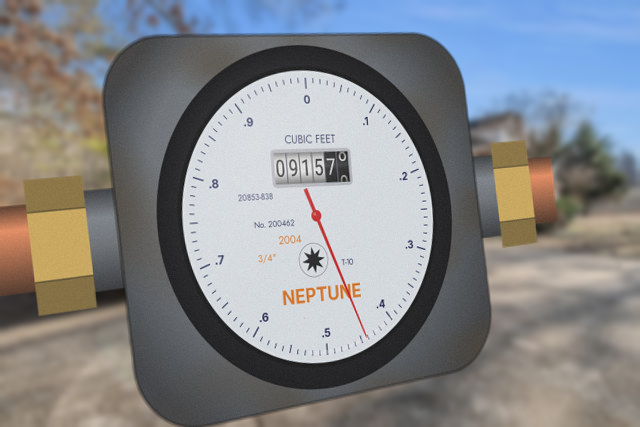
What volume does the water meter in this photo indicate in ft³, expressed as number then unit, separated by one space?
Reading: 91578.44 ft³
